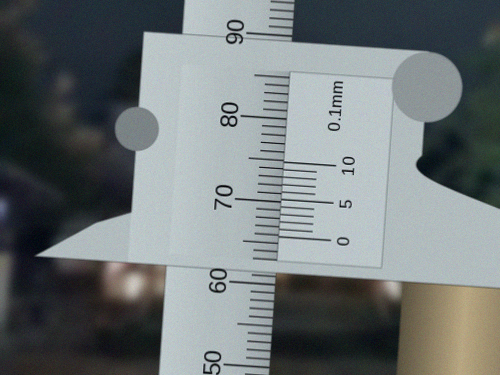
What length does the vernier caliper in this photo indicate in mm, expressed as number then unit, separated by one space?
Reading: 65.8 mm
